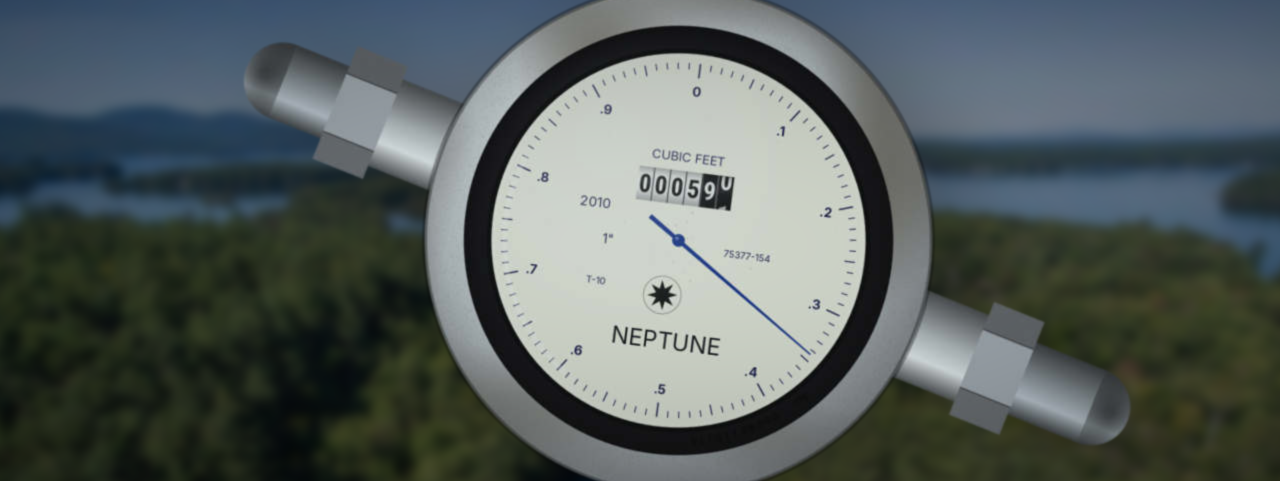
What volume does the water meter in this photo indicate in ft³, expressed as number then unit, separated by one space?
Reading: 590.34 ft³
